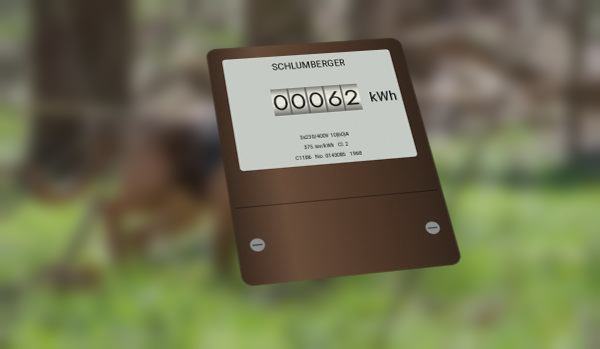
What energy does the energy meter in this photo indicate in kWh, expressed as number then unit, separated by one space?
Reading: 62 kWh
